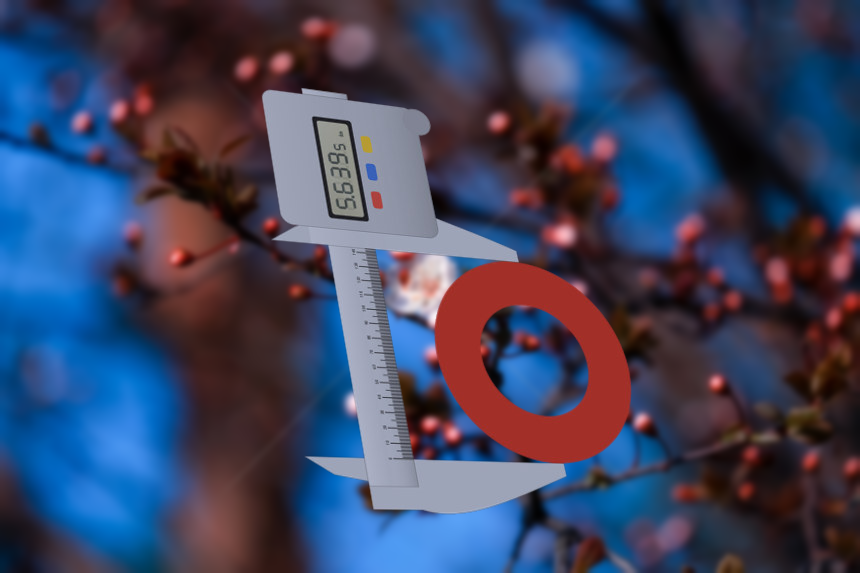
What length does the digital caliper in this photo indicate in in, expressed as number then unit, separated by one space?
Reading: 5.6395 in
